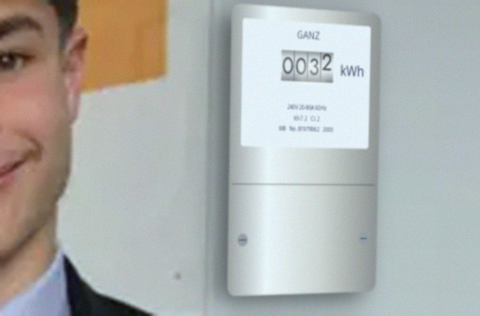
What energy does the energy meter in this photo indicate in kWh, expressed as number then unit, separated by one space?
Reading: 32 kWh
